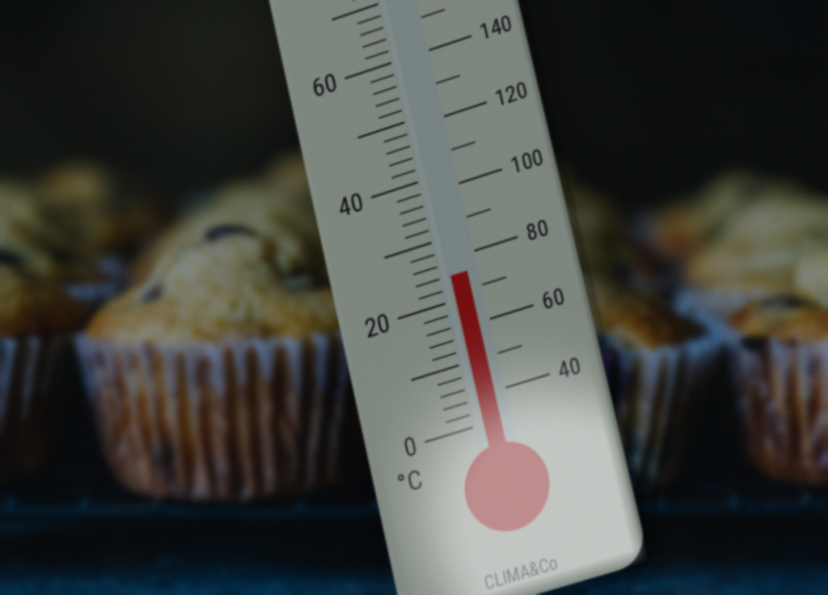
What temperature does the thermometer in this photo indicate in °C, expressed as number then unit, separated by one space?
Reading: 24 °C
